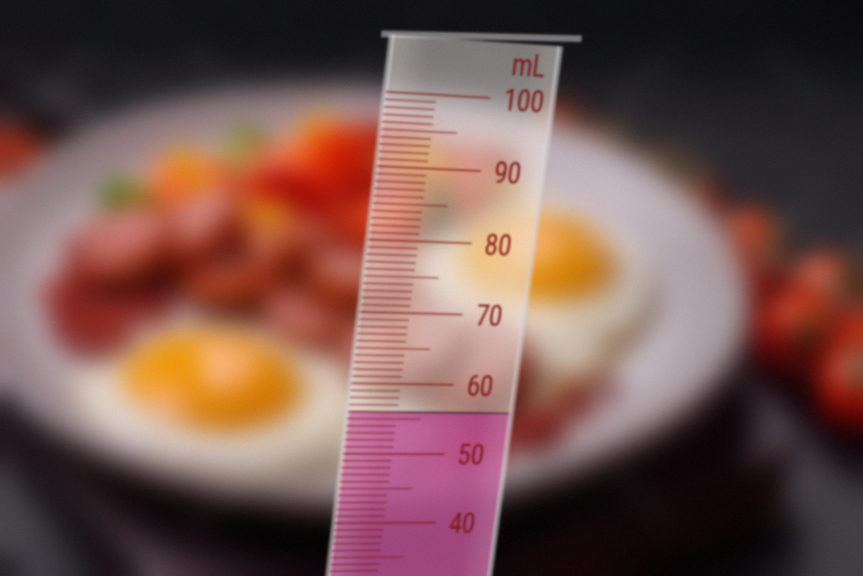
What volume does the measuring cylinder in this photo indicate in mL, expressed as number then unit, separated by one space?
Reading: 56 mL
